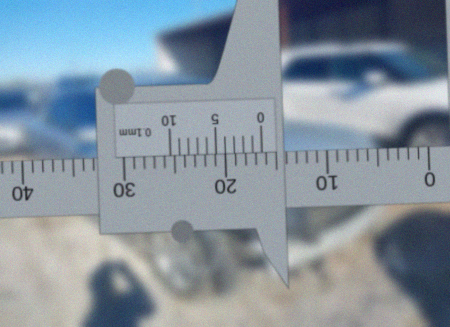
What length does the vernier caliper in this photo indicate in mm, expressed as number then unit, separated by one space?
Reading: 16.4 mm
